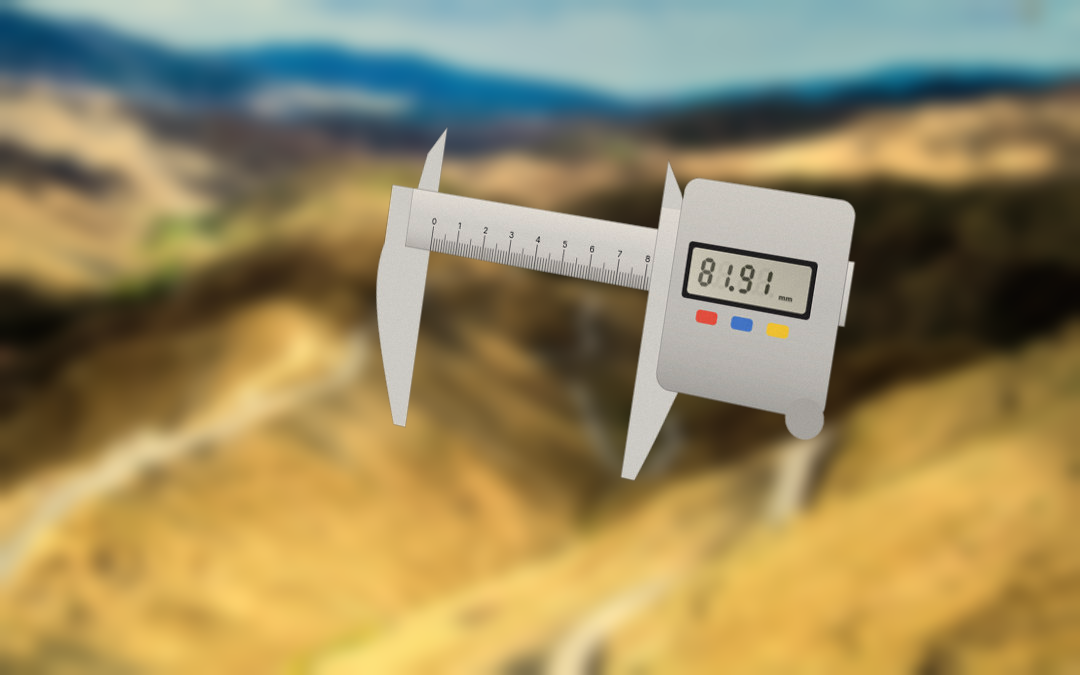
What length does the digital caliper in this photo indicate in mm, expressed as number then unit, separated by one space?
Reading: 81.91 mm
